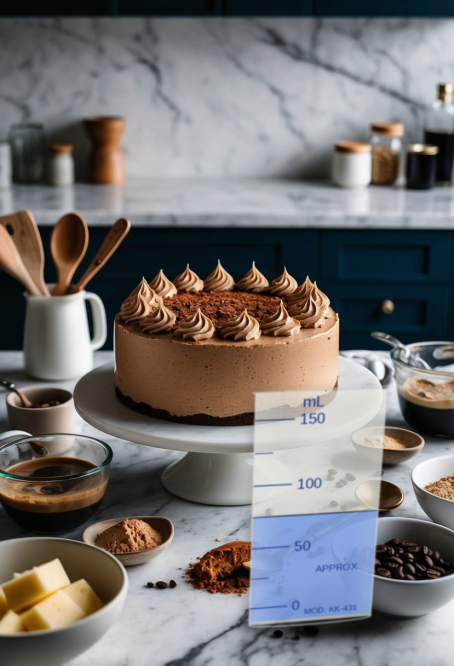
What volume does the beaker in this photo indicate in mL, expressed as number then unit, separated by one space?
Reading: 75 mL
